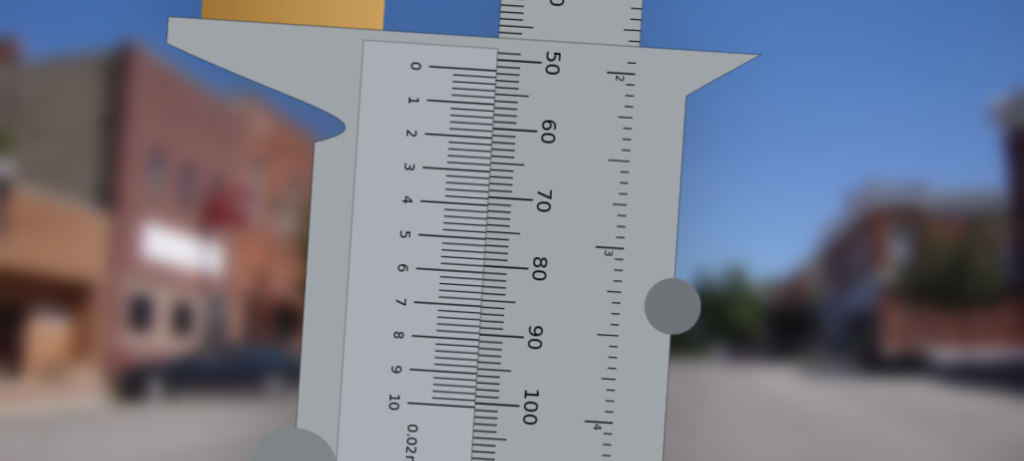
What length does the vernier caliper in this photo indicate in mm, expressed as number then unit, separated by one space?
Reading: 51.6 mm
